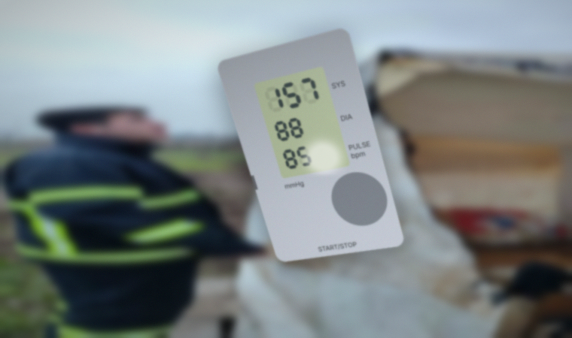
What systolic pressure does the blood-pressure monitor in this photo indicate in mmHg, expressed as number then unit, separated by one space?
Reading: 157 mmHg
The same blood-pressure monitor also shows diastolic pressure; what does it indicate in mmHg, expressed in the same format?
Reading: 88 mmHg
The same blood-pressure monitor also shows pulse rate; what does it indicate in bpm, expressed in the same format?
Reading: 85 bpm
